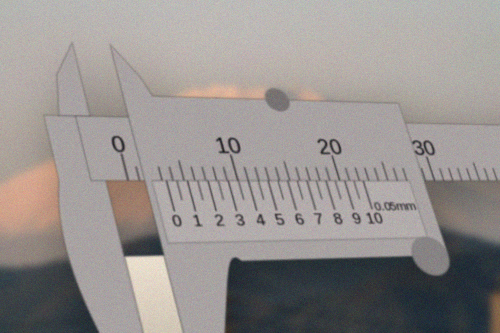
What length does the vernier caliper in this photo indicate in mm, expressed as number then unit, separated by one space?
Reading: 3.4 mm
